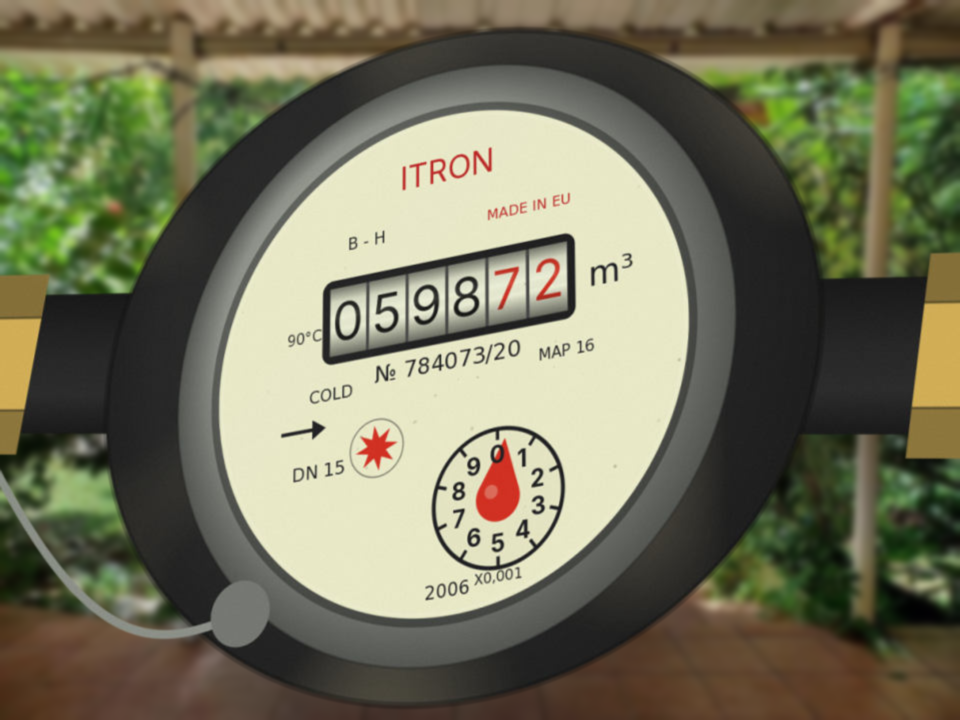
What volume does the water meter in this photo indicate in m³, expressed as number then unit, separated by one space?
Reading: 598.720 m³
